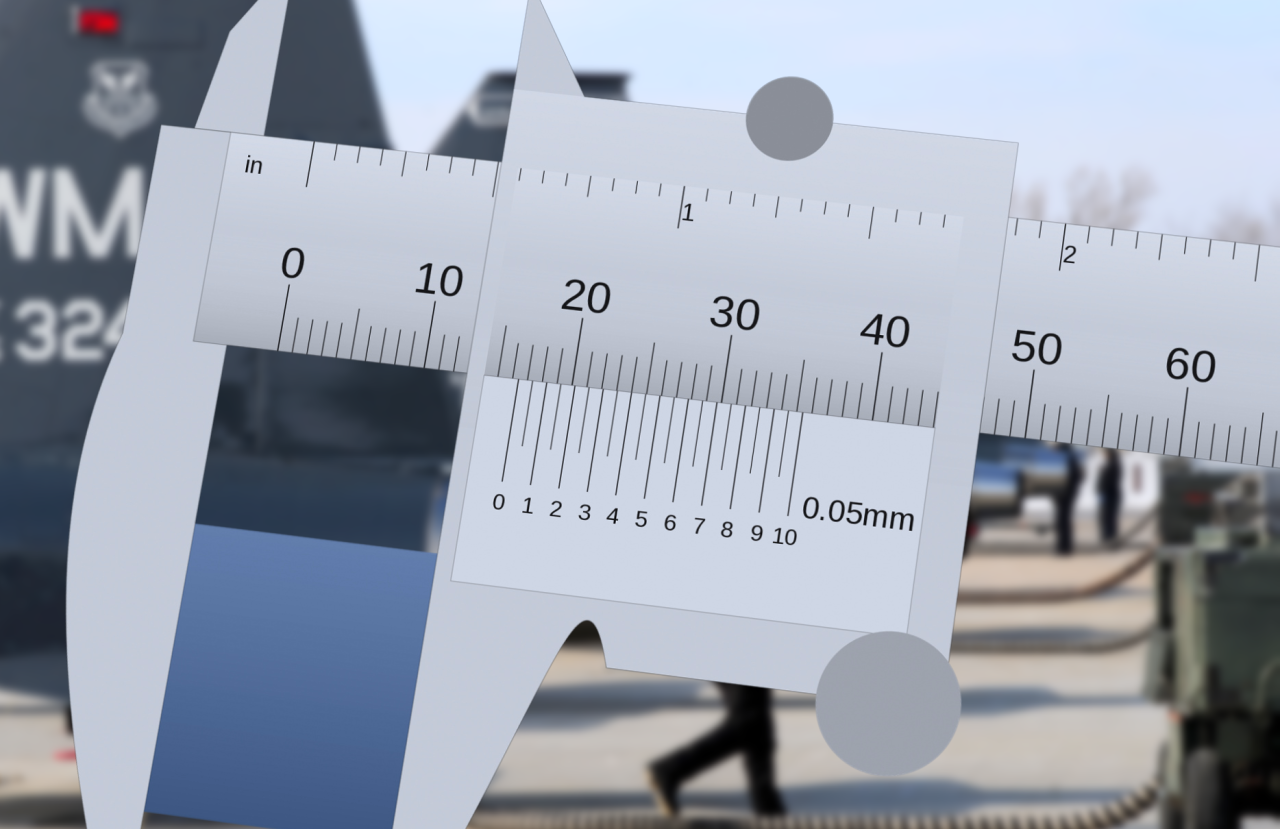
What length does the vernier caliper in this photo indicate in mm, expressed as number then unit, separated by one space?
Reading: 16.4 mm
